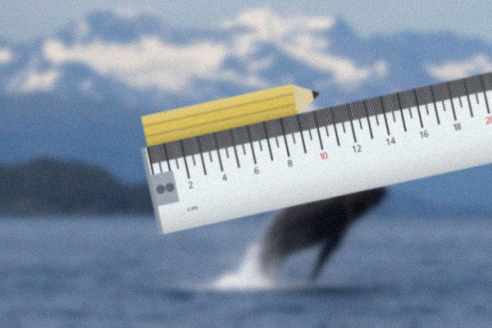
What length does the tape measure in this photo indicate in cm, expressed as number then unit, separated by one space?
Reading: 10.5 cm
